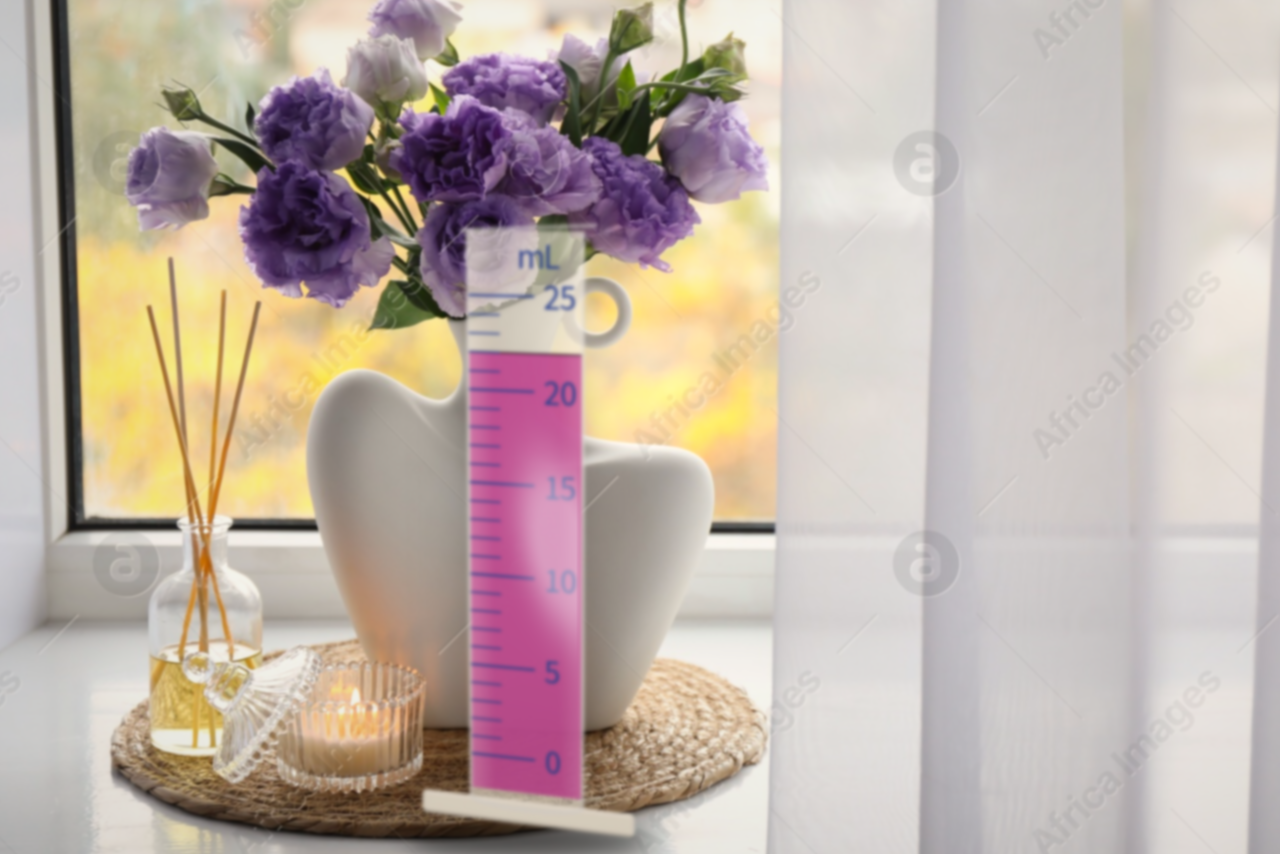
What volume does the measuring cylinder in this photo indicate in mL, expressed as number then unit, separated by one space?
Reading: 22 mL
